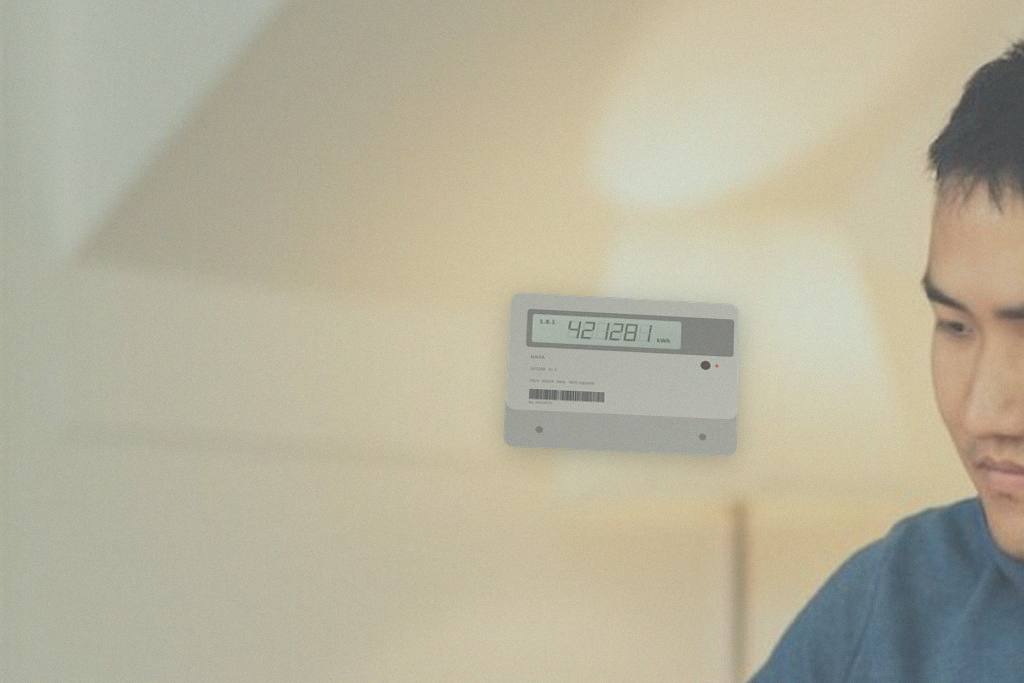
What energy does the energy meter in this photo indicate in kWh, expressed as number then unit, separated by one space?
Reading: 421281 kWh
